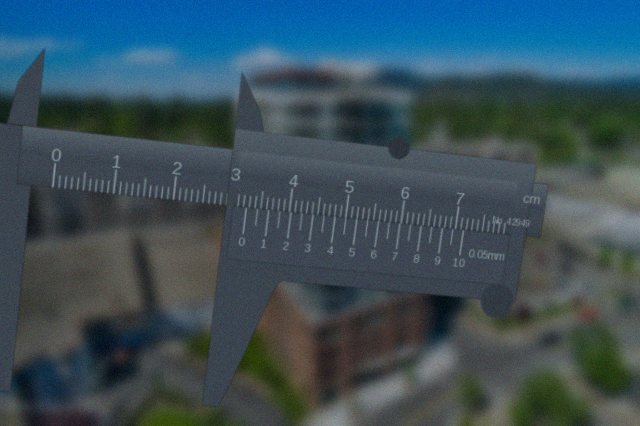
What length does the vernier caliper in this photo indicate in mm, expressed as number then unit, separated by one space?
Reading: 32.5 mm
